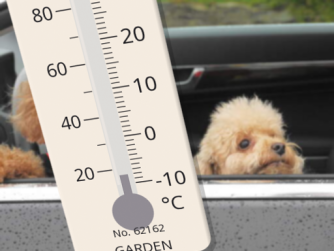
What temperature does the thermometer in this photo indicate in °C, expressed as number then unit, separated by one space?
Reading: -8 °C
